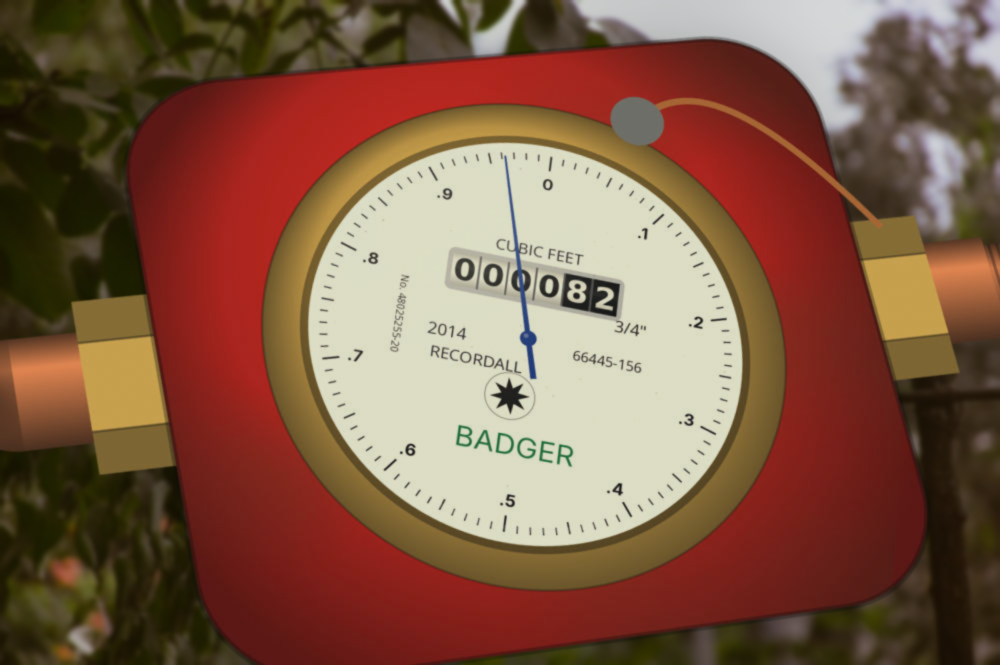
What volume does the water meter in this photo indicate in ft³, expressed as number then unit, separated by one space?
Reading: 81.96 ft³
